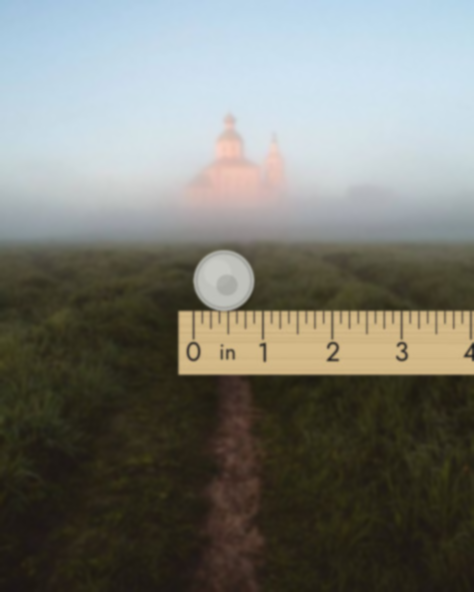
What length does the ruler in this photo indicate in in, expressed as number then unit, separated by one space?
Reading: 0.875 in
